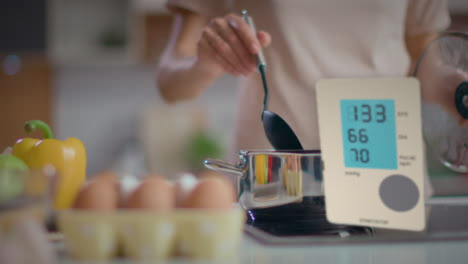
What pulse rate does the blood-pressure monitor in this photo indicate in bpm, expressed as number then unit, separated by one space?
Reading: 70 bpm
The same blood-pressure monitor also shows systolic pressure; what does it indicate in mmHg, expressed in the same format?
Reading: 133 mmHg
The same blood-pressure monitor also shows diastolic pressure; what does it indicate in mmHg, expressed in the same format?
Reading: 66 mmHg
